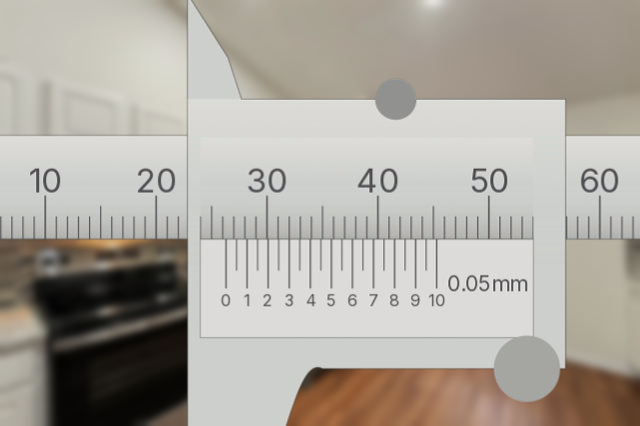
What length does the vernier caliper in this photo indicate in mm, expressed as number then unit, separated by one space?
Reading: 26.3 mm
